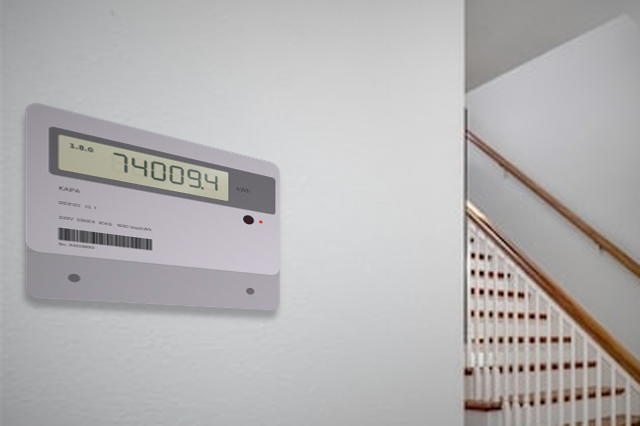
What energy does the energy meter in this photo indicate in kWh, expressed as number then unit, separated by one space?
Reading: 74009.4 kWh
